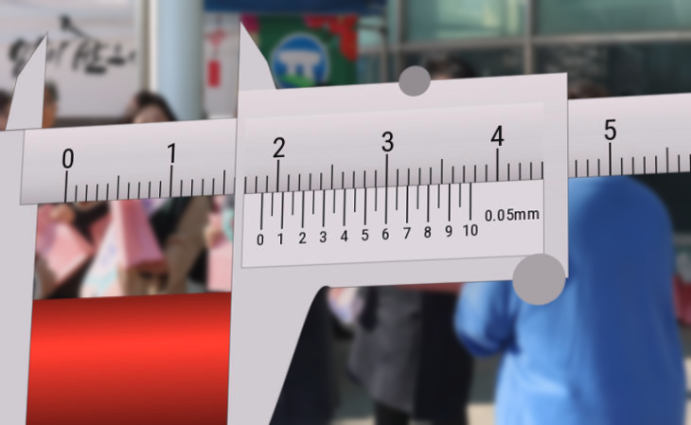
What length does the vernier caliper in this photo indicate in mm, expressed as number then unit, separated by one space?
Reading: 18.6 mm
